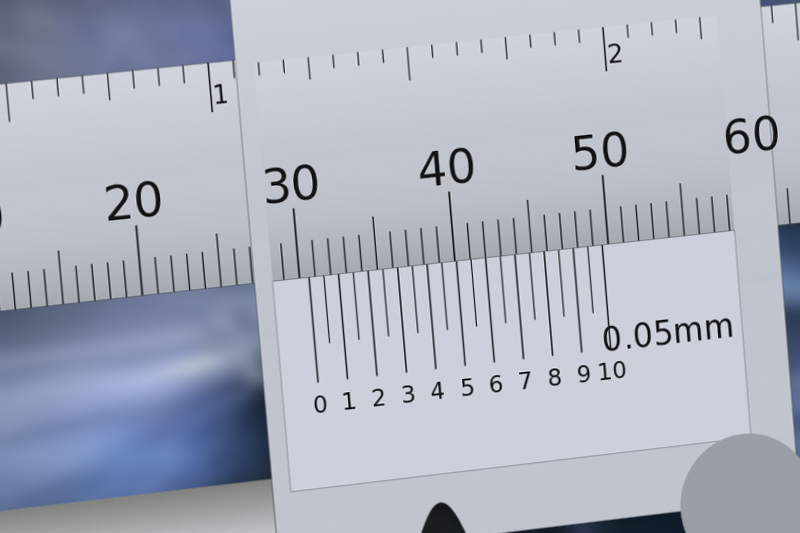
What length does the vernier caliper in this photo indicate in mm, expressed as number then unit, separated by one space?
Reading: 30.6 mm
